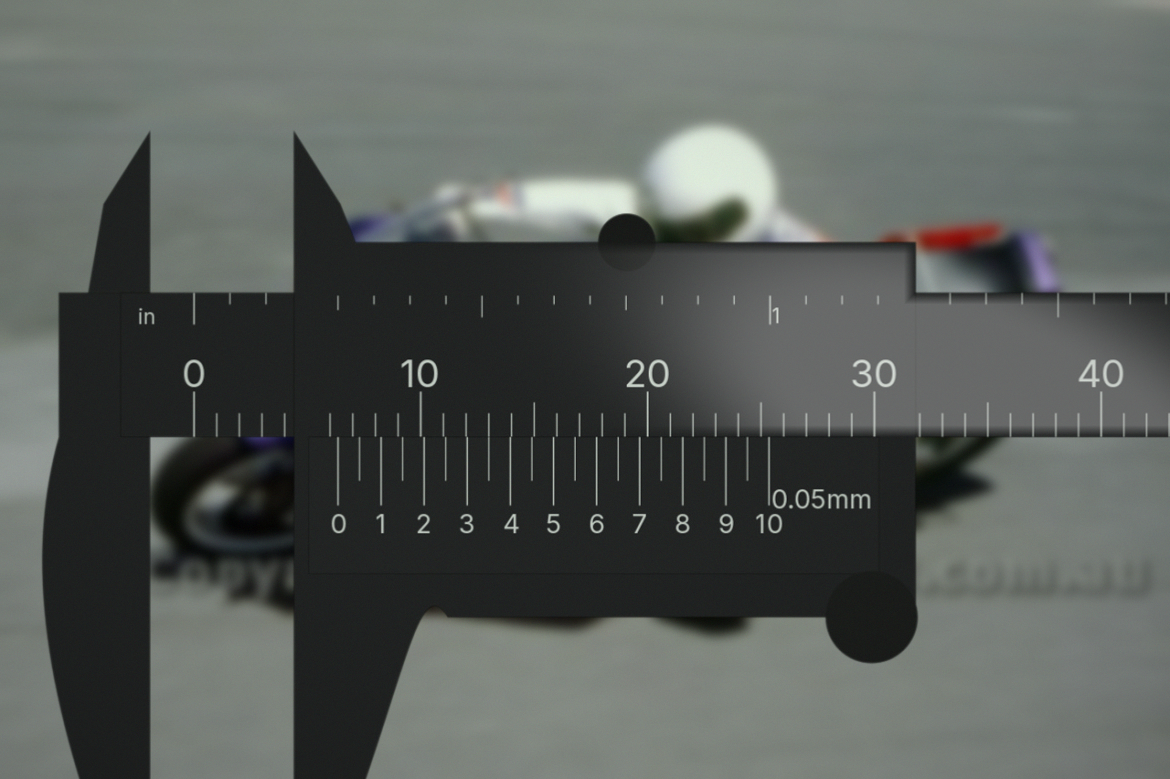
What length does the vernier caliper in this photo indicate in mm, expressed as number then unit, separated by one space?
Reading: 6.35 mm
